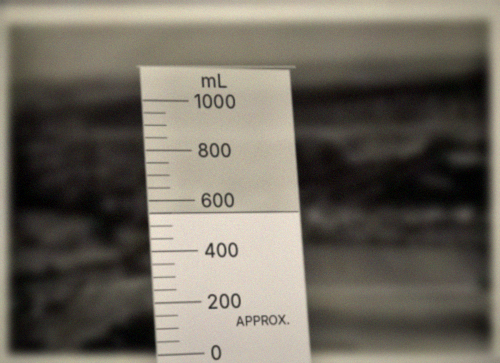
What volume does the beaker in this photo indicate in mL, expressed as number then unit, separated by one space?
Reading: 550 mL
